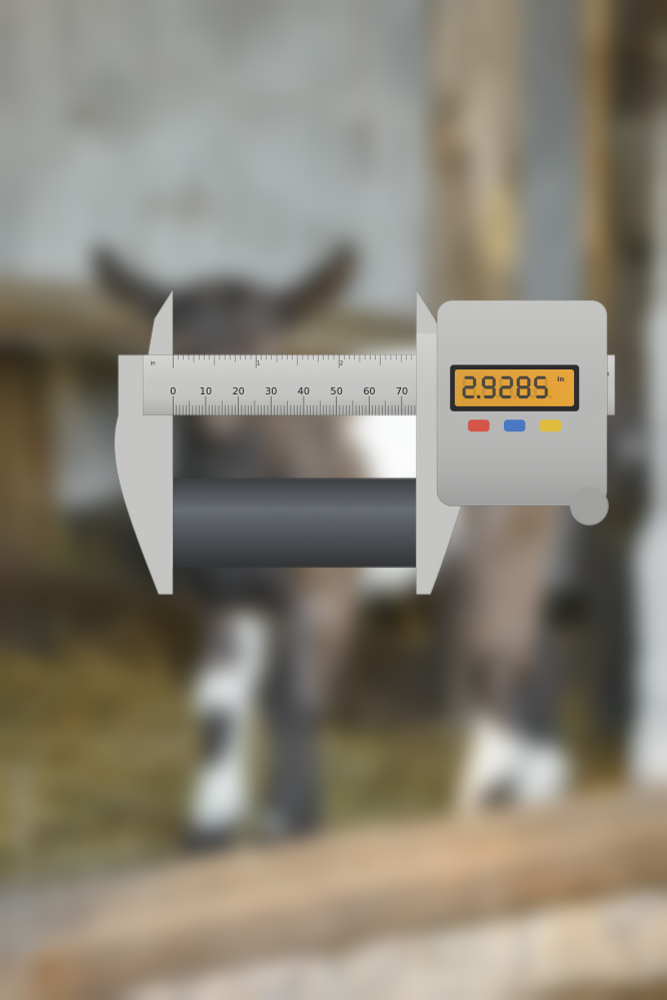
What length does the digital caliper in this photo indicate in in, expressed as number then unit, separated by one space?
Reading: 2.9285 in
